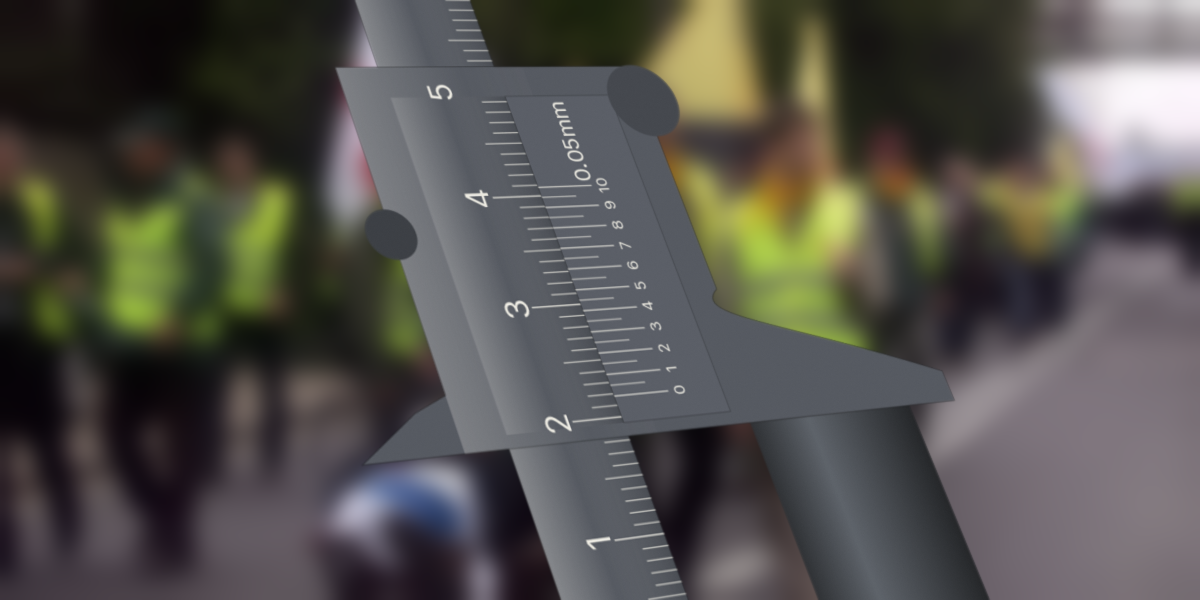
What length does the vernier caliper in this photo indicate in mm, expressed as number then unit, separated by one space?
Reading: 21.8 mm
